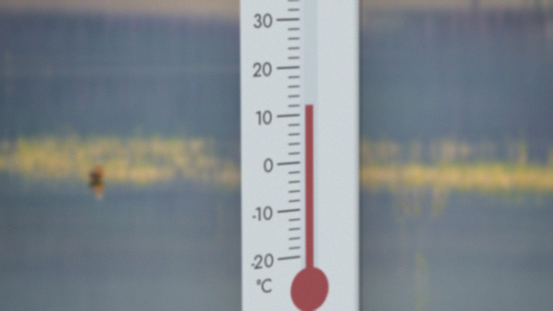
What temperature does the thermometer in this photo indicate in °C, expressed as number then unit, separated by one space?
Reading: 12 °C
